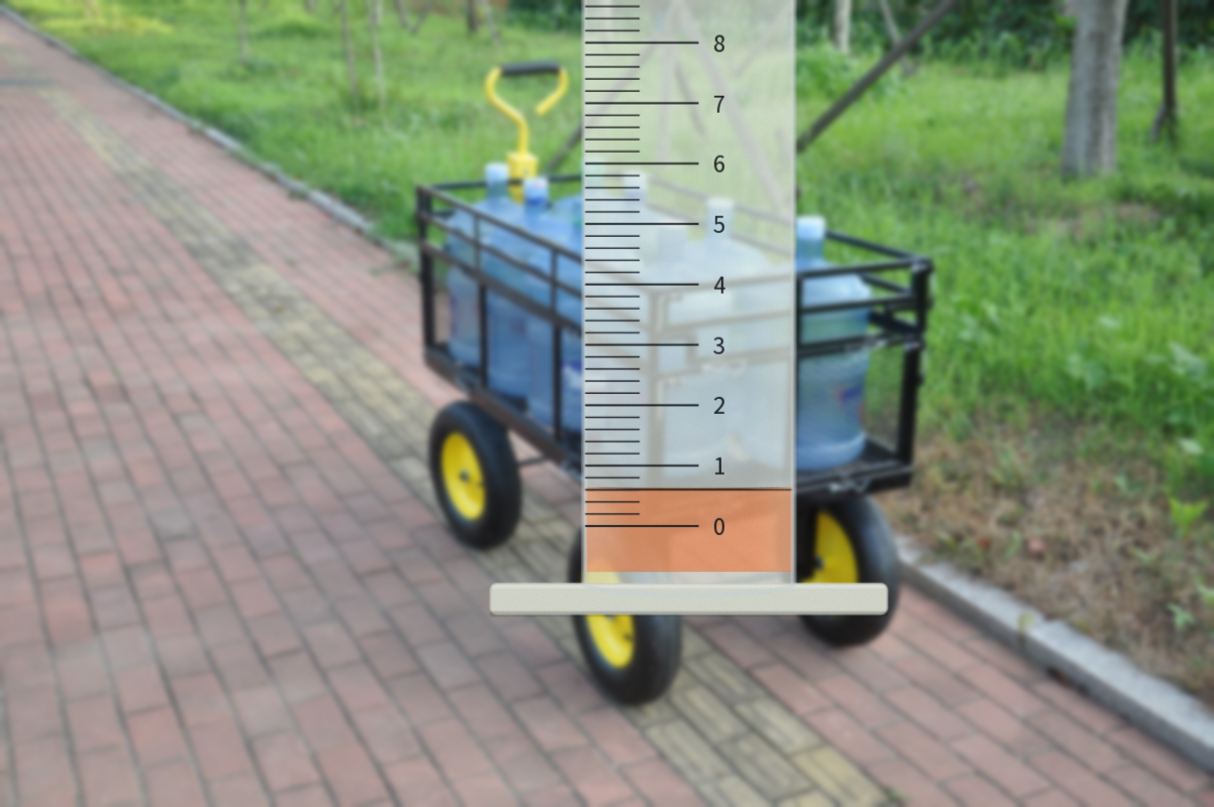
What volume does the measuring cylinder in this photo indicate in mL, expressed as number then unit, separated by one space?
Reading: 0.6 mL
